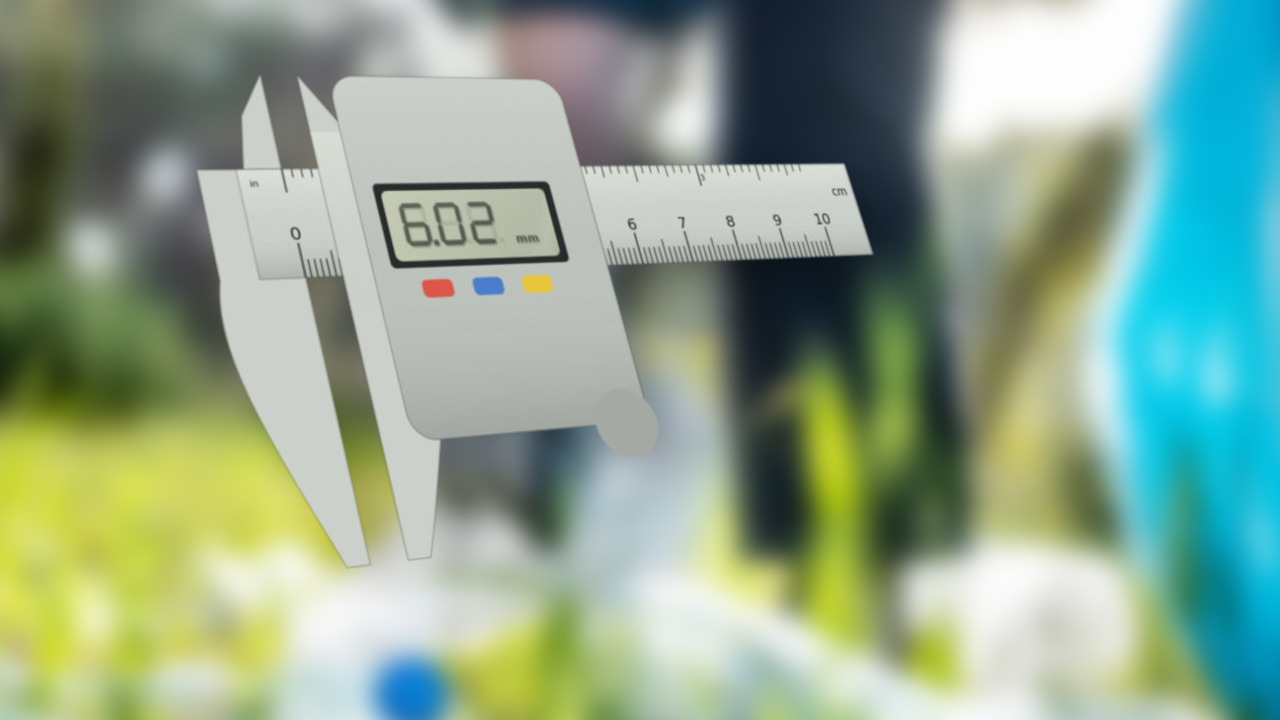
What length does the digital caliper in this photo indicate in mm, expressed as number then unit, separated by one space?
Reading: 6.02 mm
